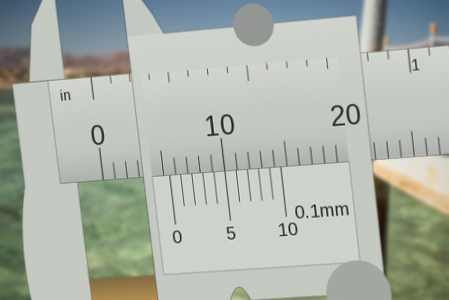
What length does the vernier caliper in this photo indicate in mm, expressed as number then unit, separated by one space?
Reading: 5.5 mm
